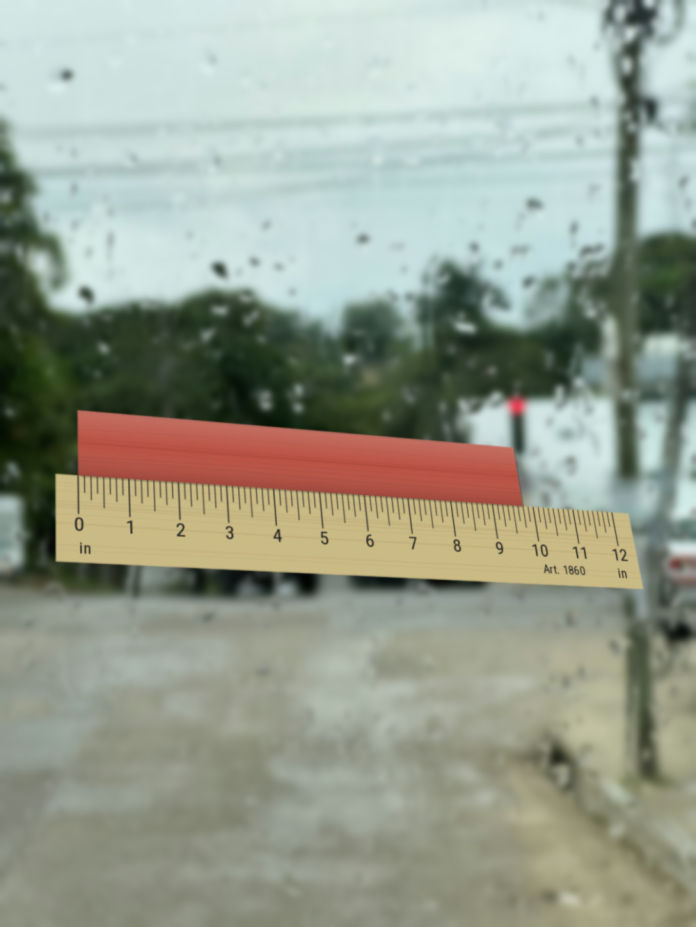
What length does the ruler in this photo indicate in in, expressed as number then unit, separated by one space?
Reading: 9.75 in
